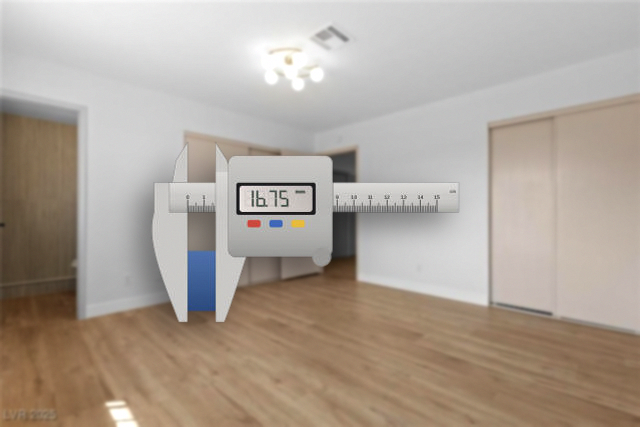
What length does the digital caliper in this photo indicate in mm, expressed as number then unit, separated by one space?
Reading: 16.75 mm
